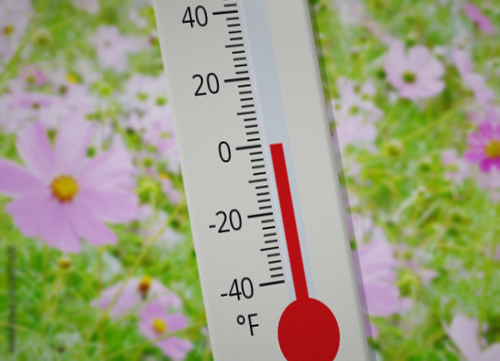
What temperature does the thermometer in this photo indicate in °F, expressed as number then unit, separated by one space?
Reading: 0 °F
